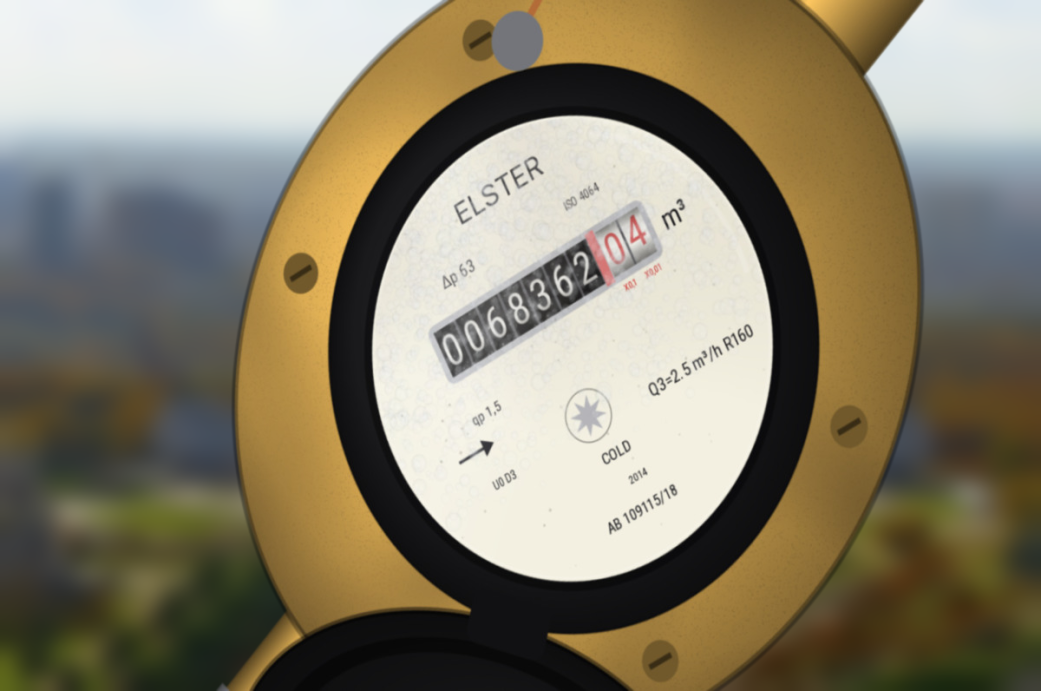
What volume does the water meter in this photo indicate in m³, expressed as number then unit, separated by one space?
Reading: 68362.04 m³
